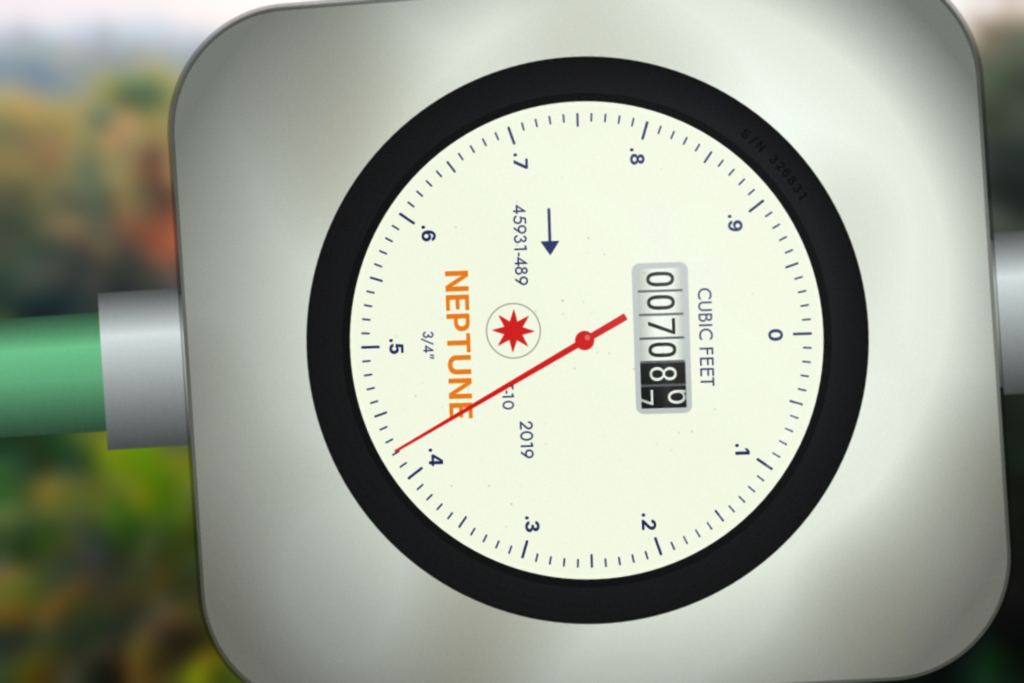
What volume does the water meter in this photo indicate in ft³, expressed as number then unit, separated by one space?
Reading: 7086.42 ft³
